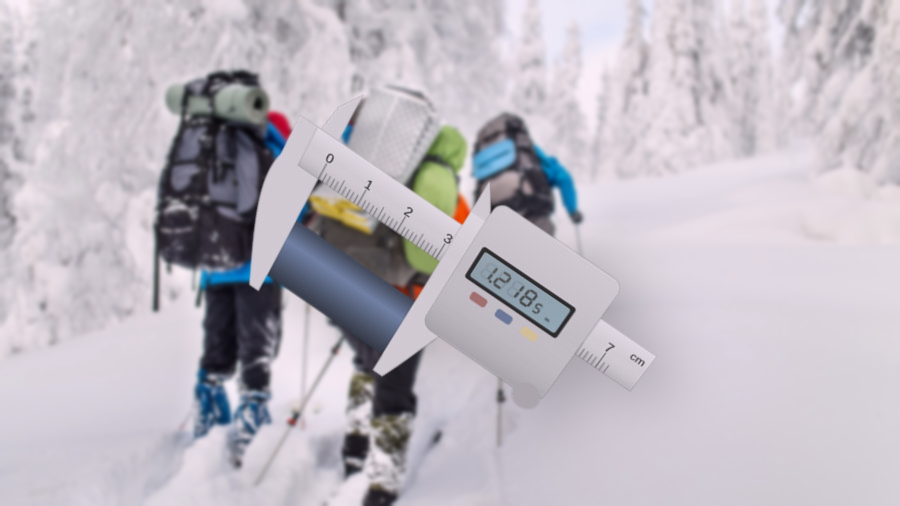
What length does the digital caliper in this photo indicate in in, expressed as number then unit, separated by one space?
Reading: 1.2185 in
